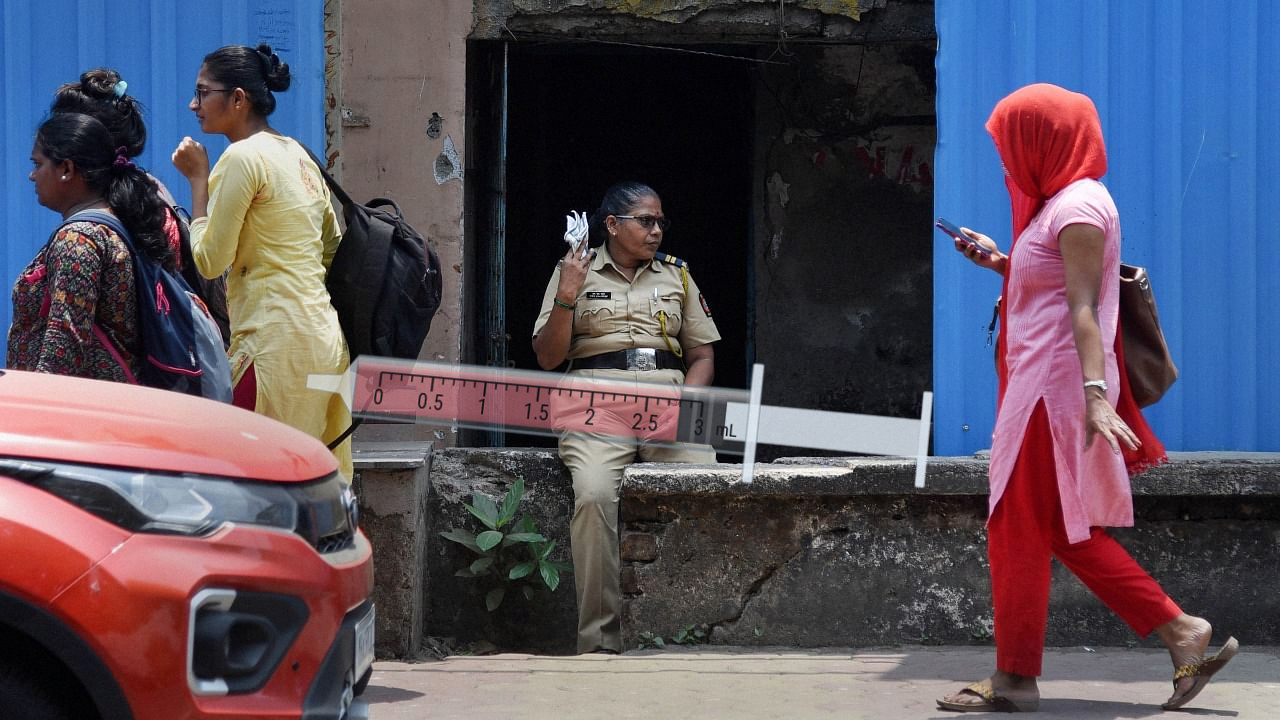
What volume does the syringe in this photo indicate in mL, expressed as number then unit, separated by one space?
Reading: 2.8 mL
